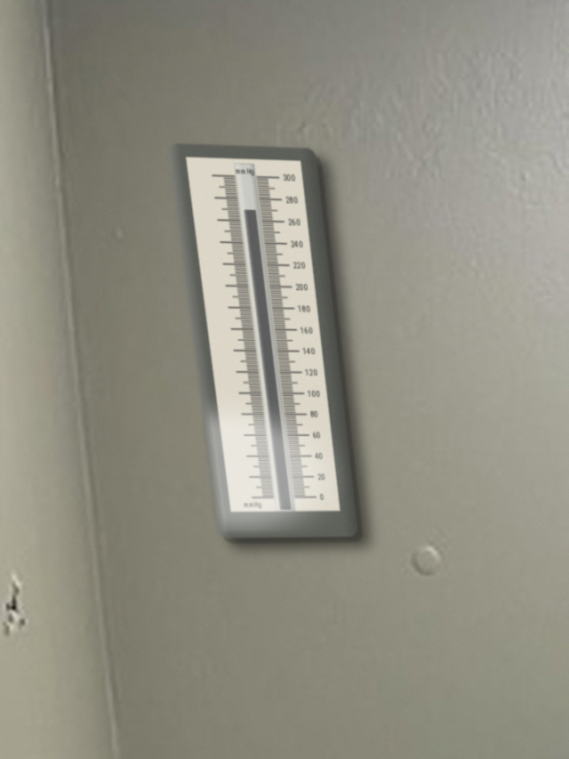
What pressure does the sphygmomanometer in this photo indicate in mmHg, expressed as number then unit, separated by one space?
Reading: 270 mmHg
